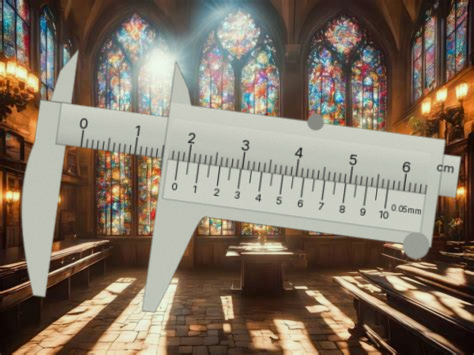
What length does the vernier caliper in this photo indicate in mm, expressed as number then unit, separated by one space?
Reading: 18.0 mm
